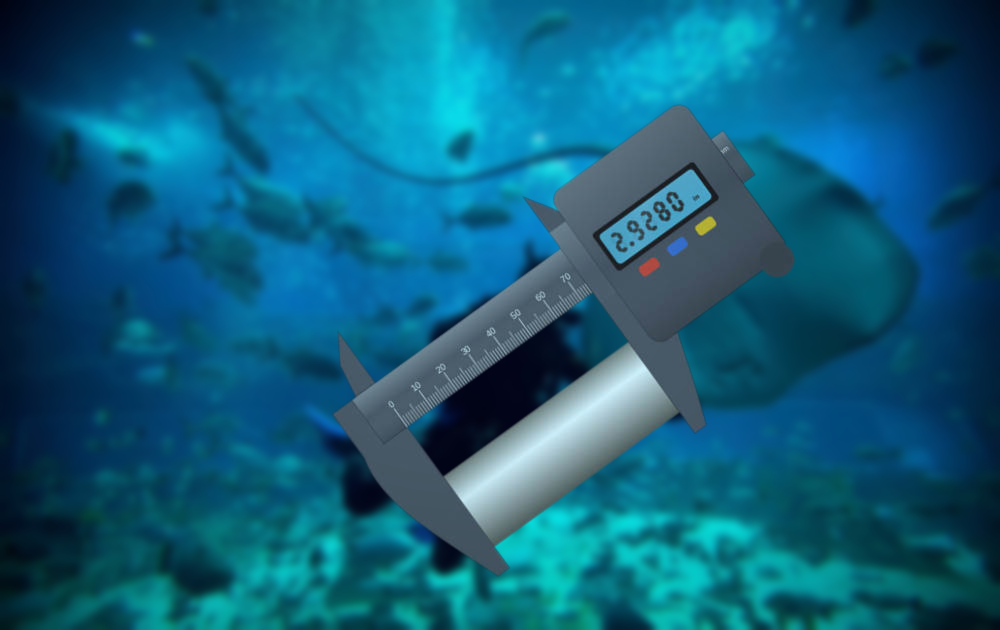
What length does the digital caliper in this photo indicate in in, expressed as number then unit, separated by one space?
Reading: 2.9280 in
